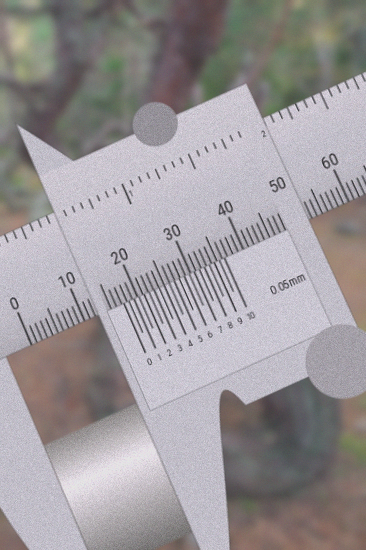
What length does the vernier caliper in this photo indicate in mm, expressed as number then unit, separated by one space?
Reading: 17.4 mm
